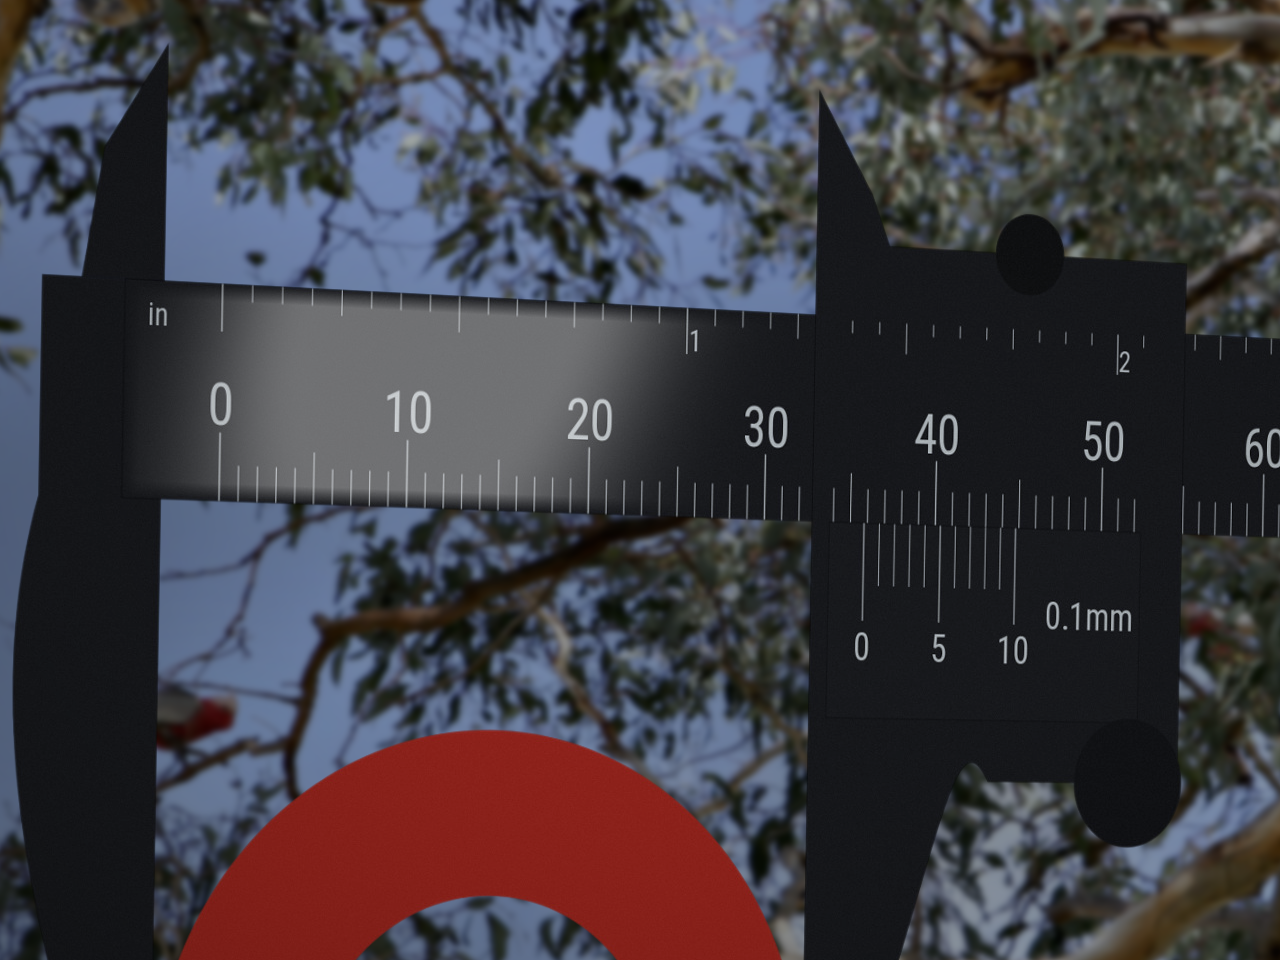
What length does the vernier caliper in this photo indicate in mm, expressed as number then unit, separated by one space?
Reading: 35.8 mm
